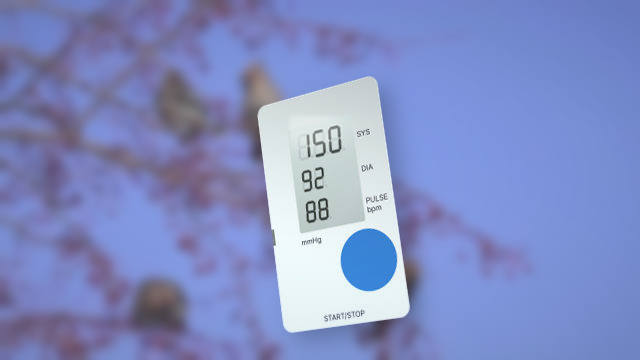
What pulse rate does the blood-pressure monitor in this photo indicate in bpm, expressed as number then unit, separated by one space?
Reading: 88 bpm
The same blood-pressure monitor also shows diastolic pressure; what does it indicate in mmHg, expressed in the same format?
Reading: 92 mmHg
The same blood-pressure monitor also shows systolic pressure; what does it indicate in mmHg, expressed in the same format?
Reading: 150 mmHg
